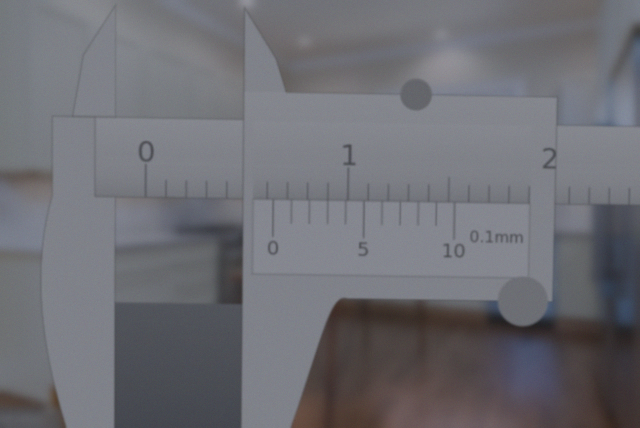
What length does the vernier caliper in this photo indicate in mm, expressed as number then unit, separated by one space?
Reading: 6.3 mm
